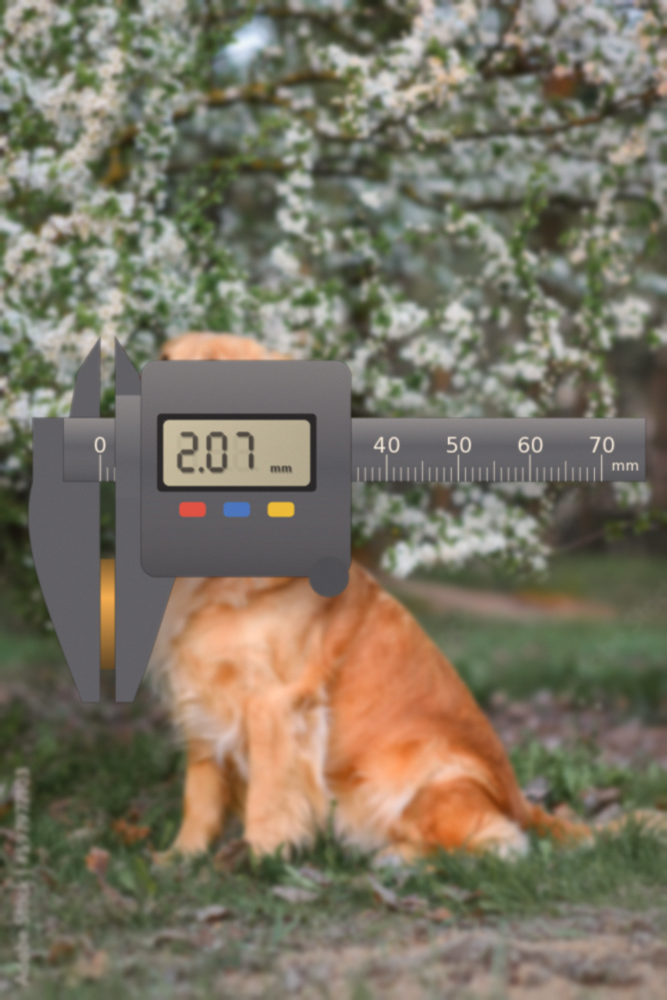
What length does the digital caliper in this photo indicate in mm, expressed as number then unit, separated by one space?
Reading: 2.07 mm
